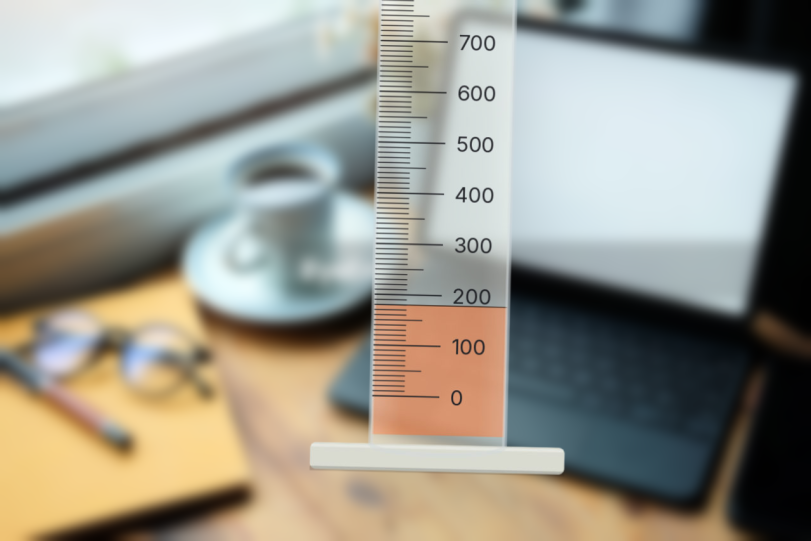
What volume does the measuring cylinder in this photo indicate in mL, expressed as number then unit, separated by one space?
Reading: 180 mL
